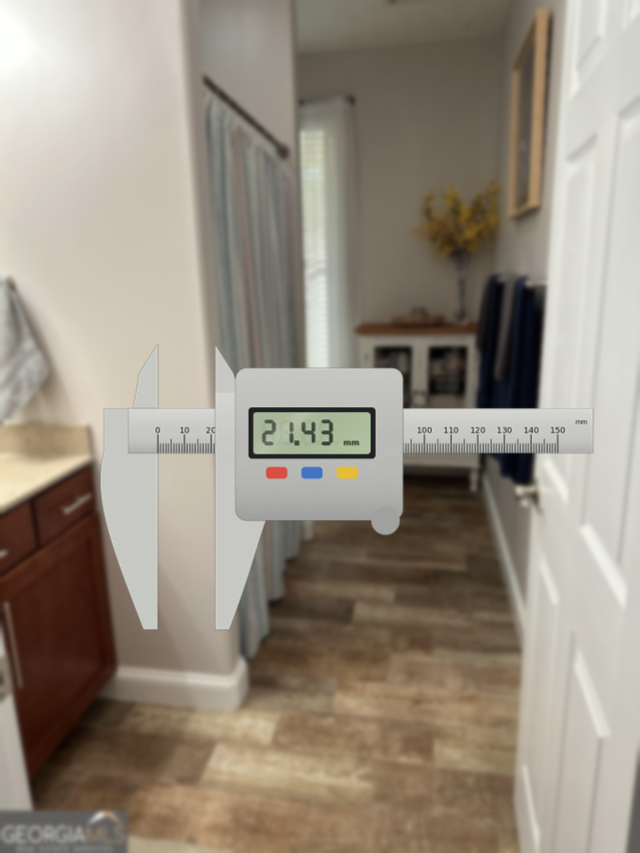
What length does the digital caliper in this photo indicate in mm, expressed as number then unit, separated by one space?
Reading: 21.43 mm
